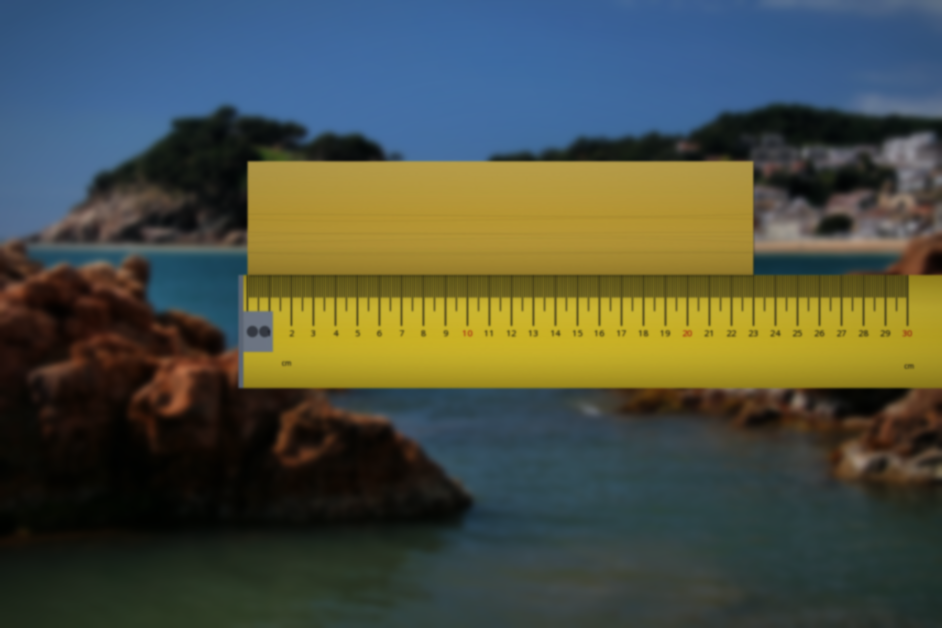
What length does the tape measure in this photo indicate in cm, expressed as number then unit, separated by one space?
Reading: 23 cm
